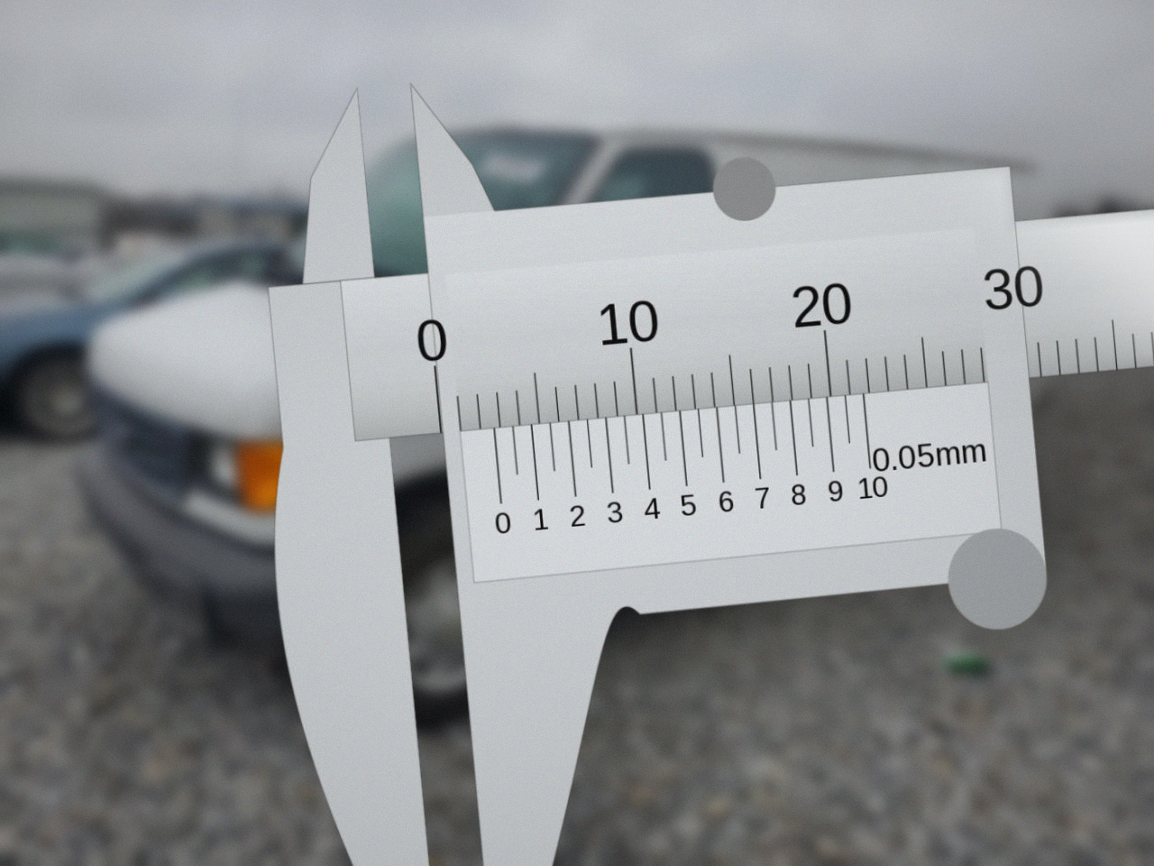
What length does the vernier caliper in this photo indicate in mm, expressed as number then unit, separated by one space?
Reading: 2.7 mm
